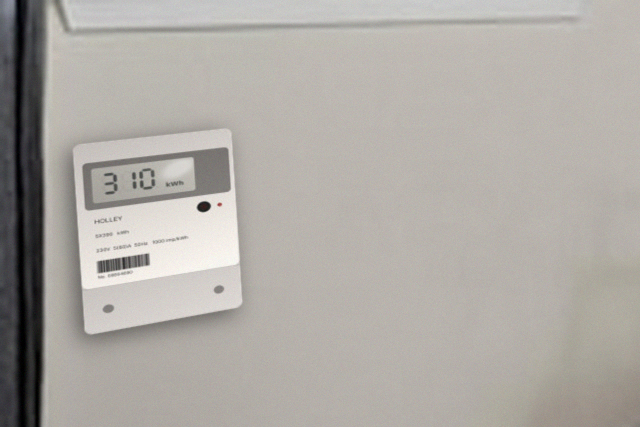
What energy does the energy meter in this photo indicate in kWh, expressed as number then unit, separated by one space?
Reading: 310 kWh
